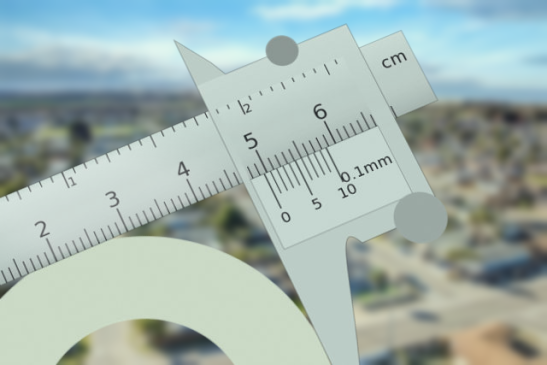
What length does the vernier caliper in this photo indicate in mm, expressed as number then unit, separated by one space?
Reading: 49.6 mm
